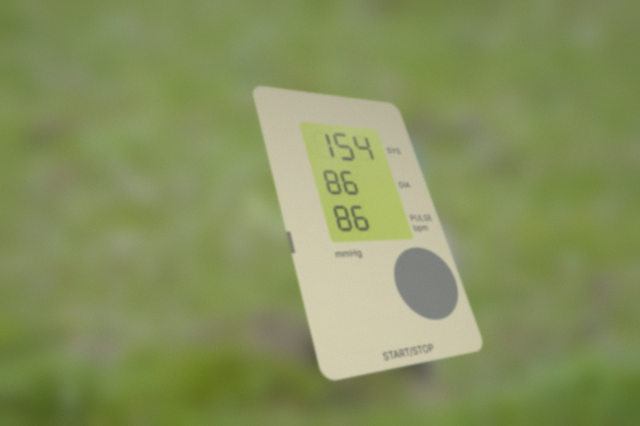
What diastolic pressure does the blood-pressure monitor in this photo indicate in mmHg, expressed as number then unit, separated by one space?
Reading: 86 mmHg
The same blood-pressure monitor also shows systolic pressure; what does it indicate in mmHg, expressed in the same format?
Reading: 154 mmHg
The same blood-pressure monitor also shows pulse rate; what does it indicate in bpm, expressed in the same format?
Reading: 86 bpm
